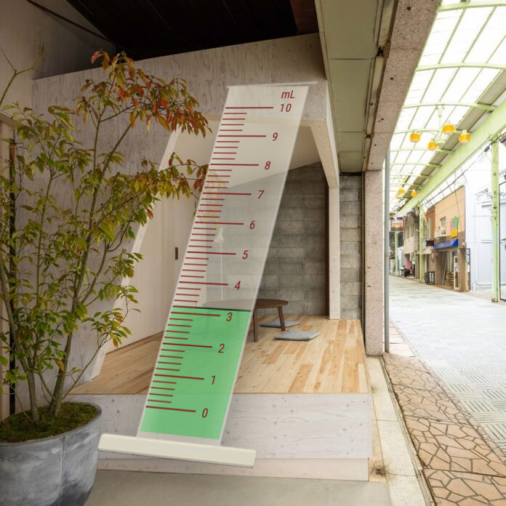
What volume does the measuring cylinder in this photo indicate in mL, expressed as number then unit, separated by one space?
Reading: 3.2 mL
